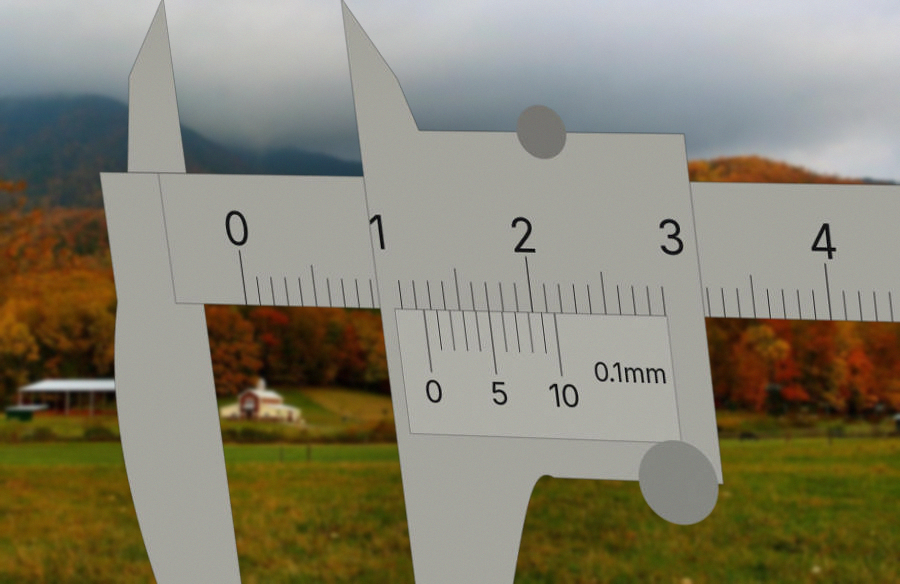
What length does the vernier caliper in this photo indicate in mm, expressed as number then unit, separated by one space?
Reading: 12.5 mm
